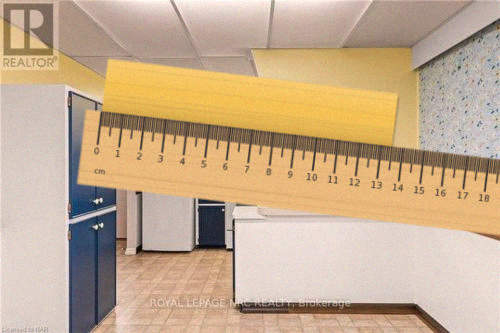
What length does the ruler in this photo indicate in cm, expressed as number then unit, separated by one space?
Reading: 13.5 cm
